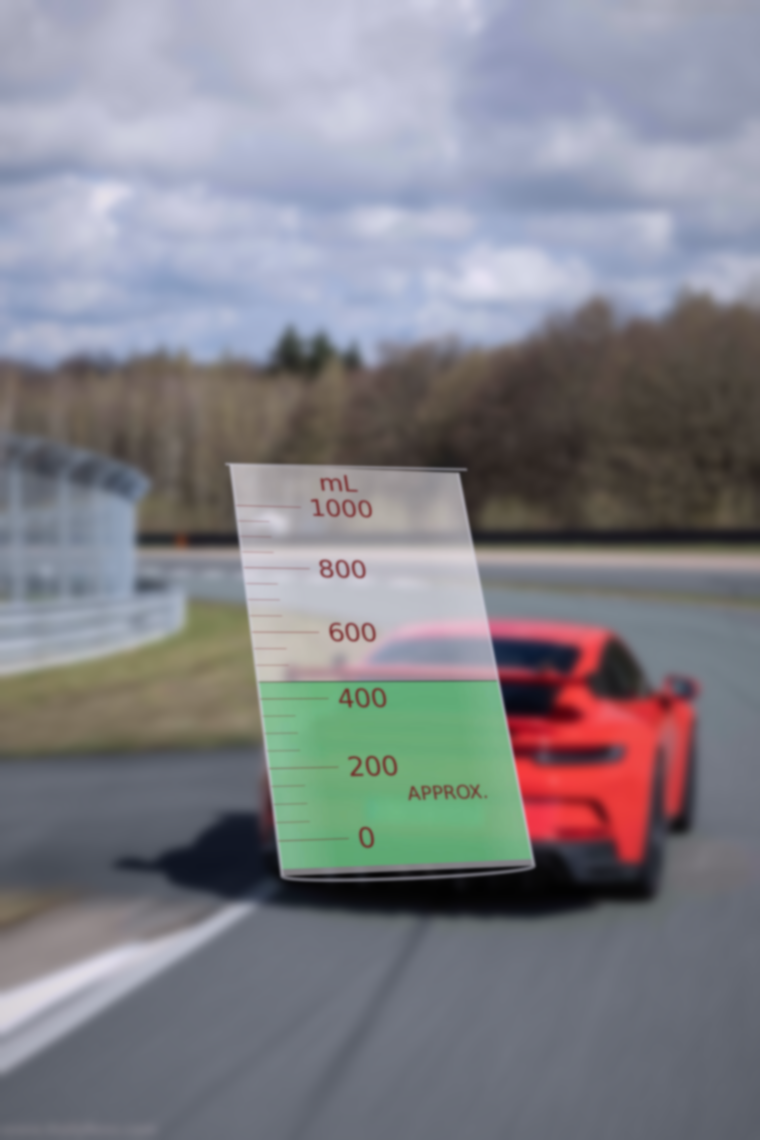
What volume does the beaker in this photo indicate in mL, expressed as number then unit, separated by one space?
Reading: 450 mL
